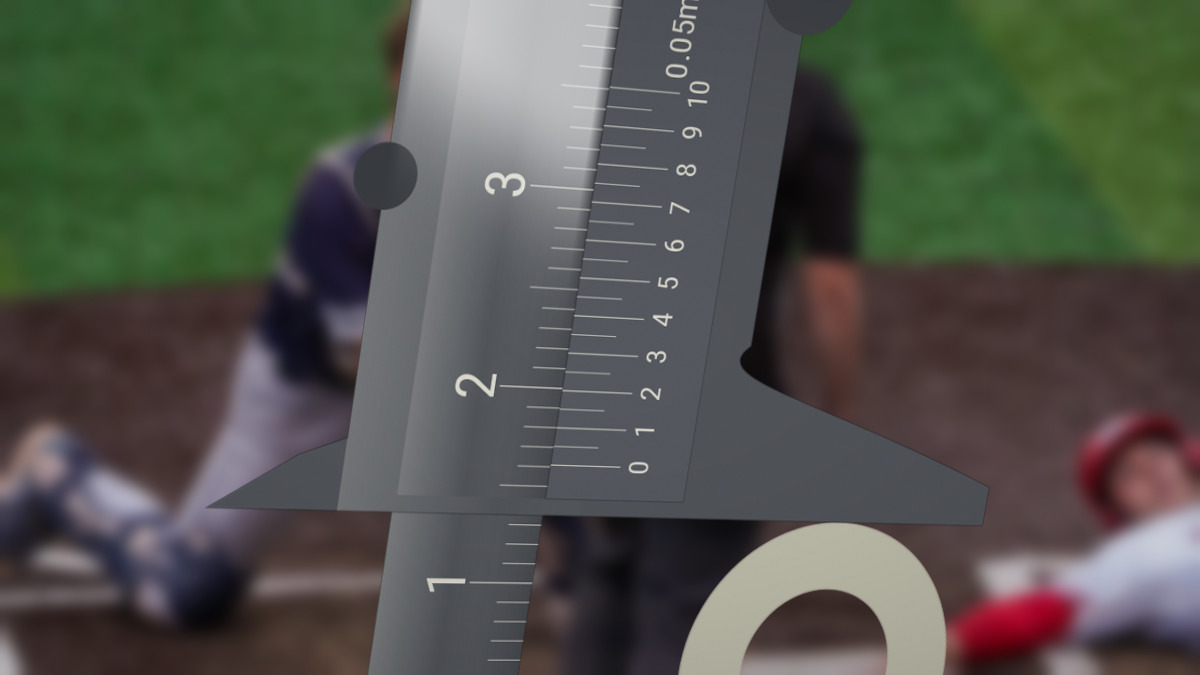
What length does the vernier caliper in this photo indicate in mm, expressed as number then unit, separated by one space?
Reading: 16.1 mm
